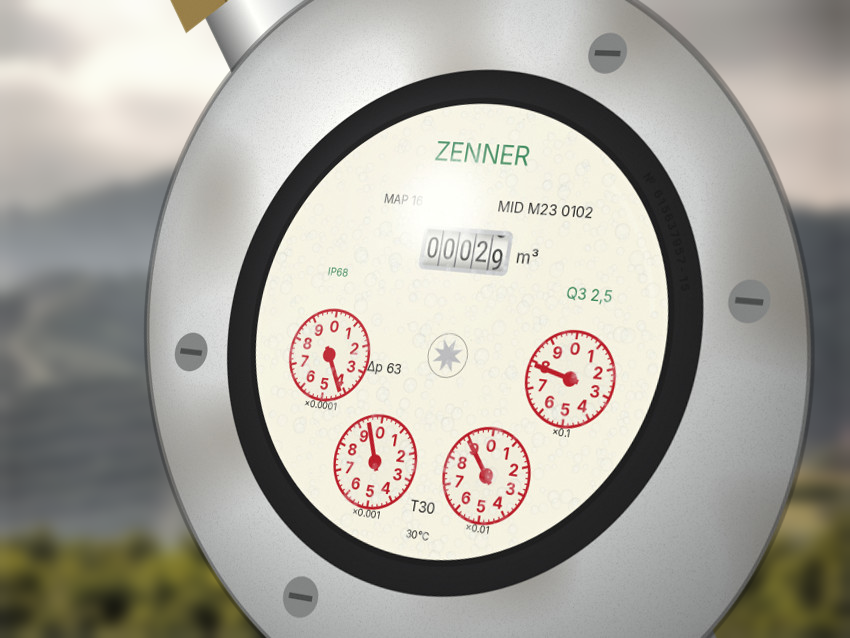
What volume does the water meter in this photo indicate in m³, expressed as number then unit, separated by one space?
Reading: 28.7894 m³
